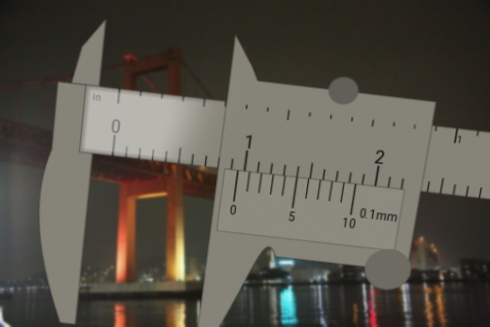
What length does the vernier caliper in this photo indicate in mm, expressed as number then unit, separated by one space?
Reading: 9.5 mm
